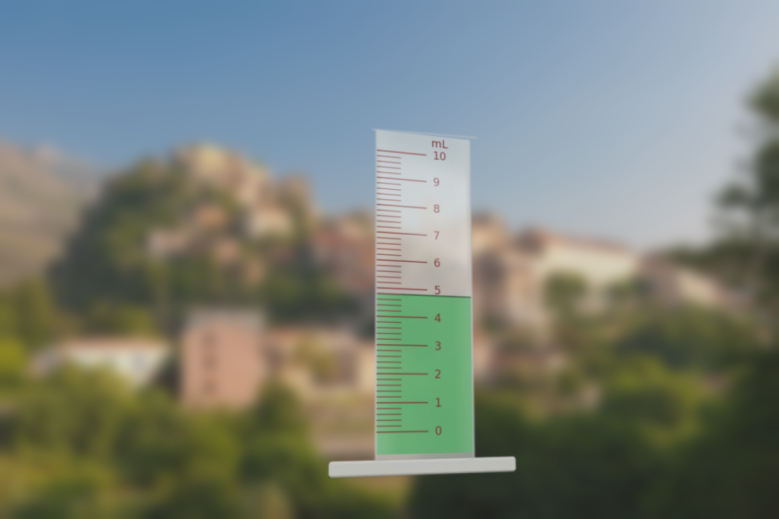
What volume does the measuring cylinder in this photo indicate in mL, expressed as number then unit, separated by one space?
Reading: 4.8 mL
